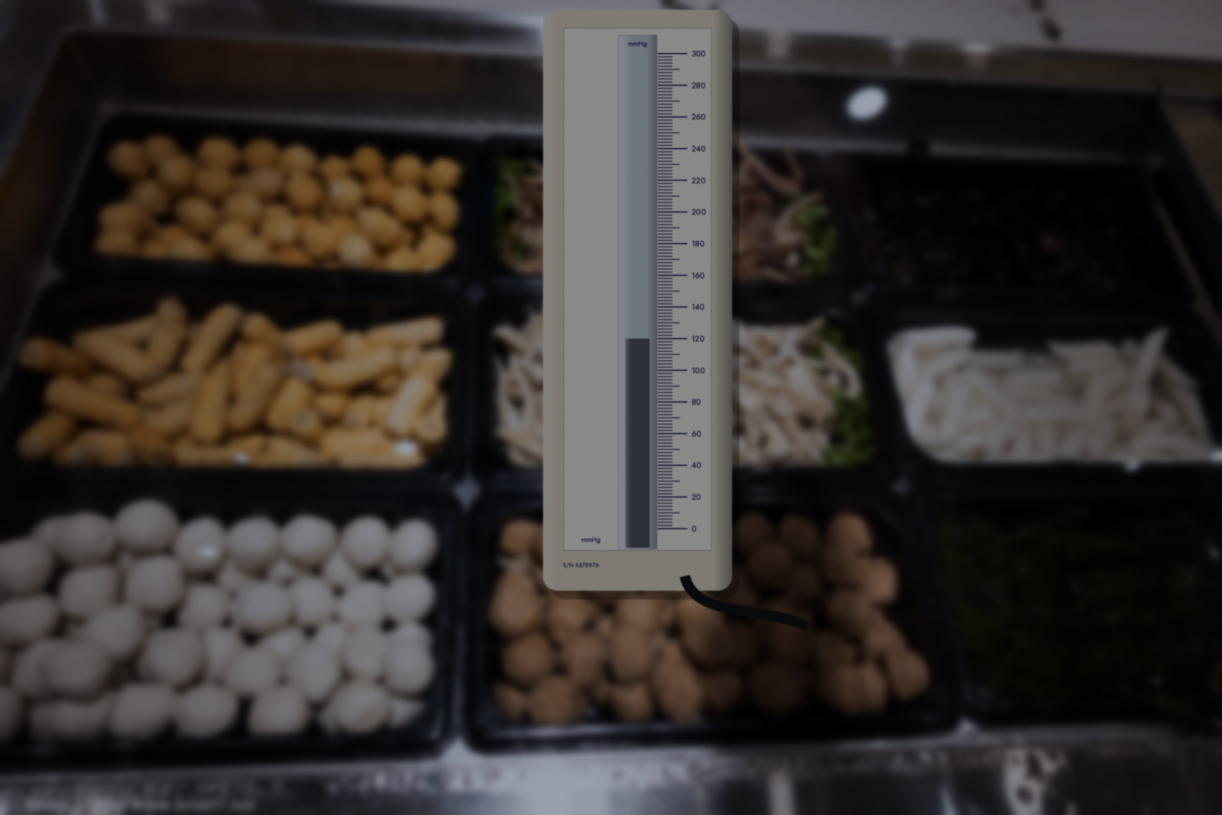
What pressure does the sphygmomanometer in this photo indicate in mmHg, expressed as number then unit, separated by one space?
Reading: 120 mmHg
